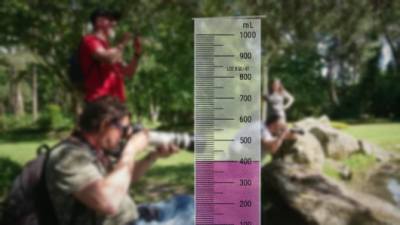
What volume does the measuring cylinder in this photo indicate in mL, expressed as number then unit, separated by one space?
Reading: 400 mL
